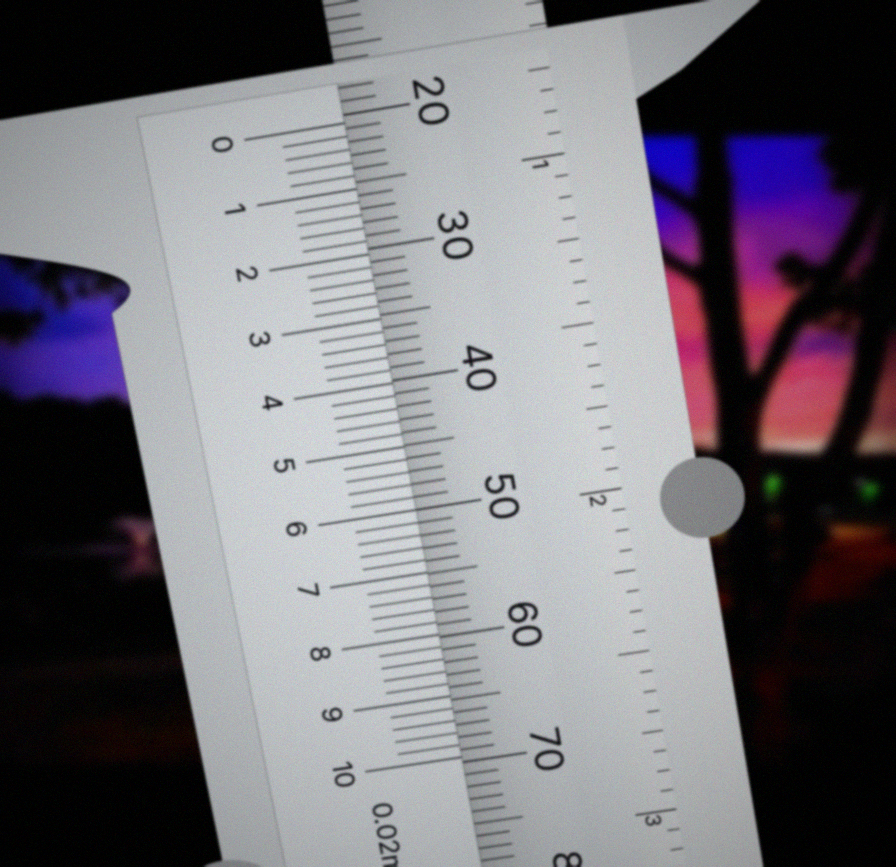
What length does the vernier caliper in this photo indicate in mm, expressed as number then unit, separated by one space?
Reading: 20.6 mm
